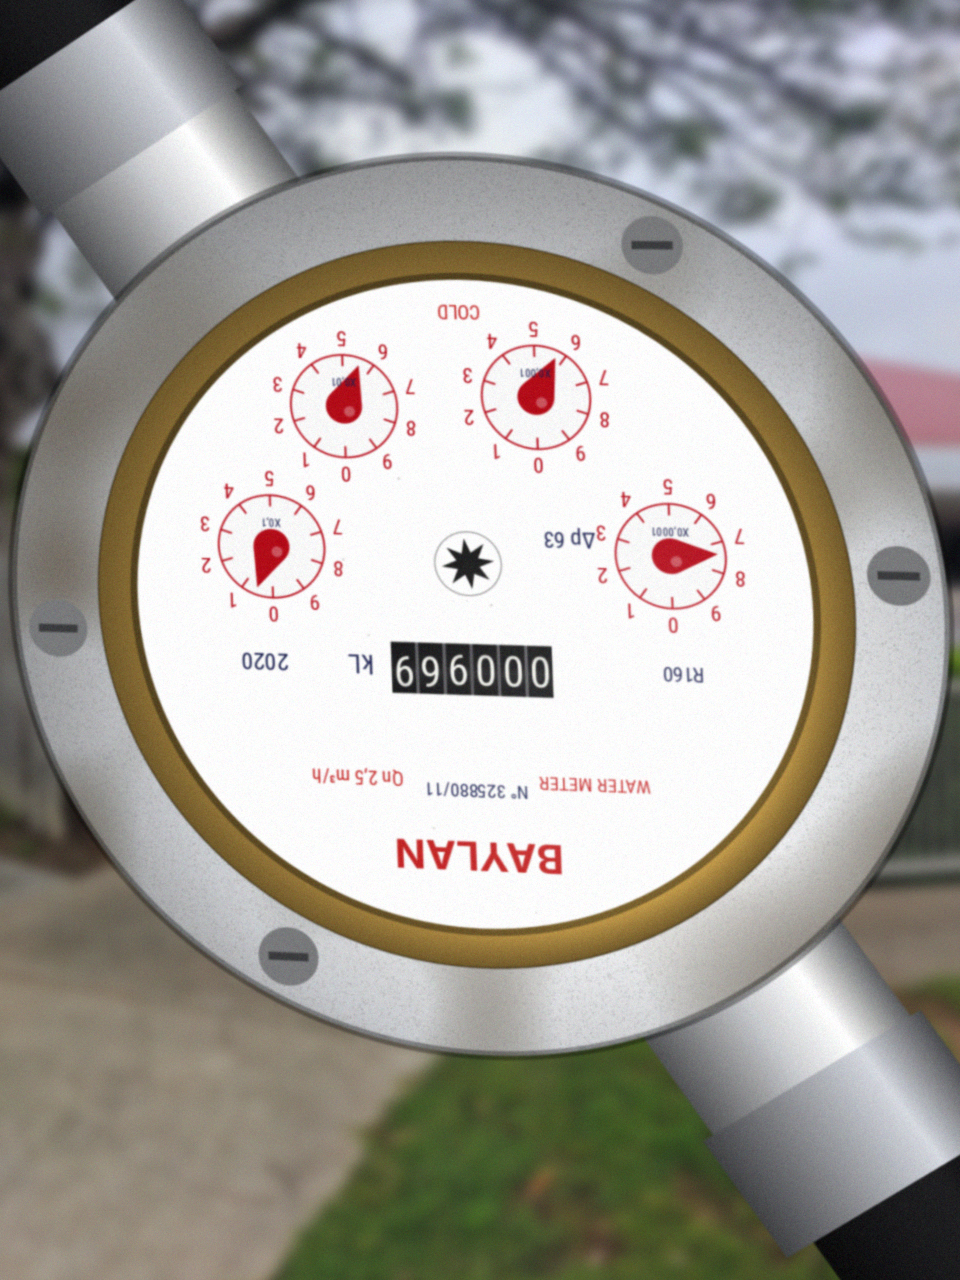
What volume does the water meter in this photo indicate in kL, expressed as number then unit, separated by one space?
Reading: 969.0557 kL
